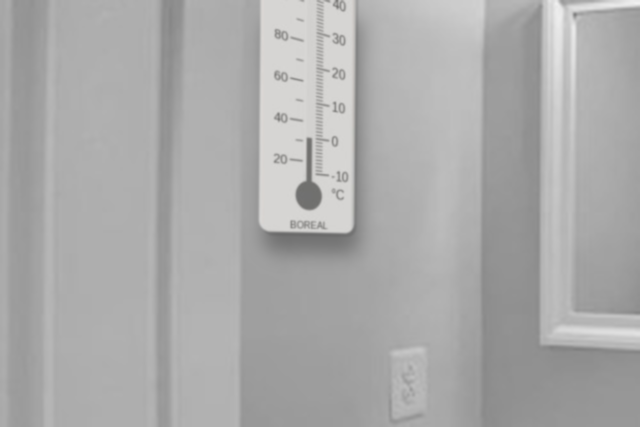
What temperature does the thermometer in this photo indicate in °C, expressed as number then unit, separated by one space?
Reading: 0 °C
